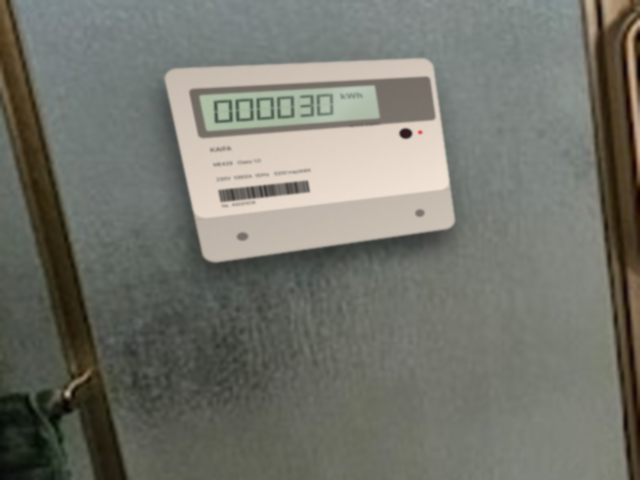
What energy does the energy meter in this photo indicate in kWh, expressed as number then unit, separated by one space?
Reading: 30 kWh
